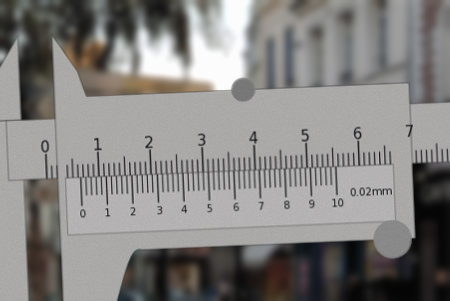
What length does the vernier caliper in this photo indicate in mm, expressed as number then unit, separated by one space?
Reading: 6.5 mm
